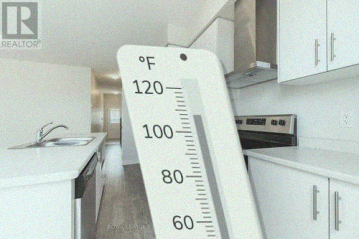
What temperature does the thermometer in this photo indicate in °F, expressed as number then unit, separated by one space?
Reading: 108 °F
